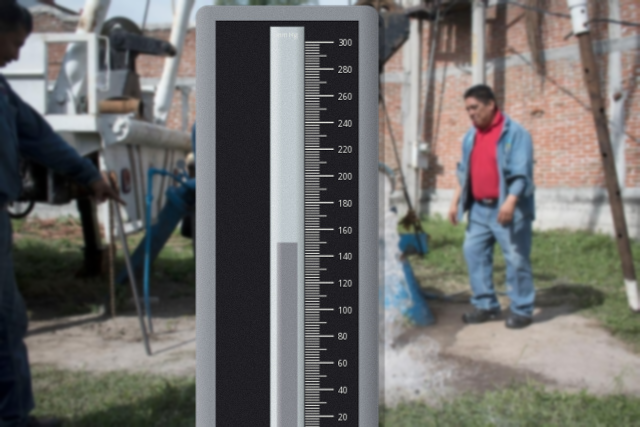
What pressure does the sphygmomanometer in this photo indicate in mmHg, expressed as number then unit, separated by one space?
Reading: 150 mmHg
